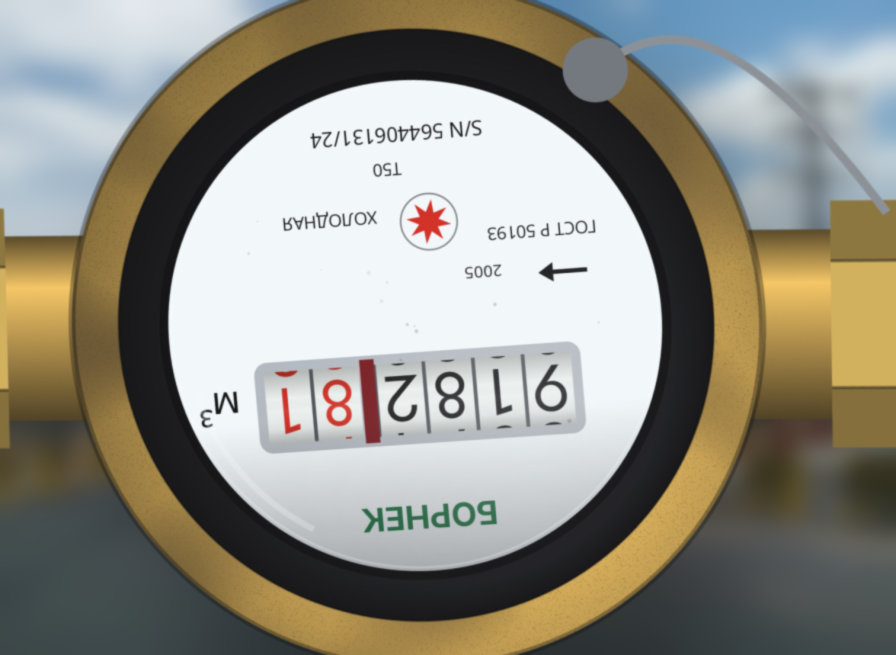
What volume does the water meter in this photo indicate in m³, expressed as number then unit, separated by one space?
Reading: 9182.81 m³
